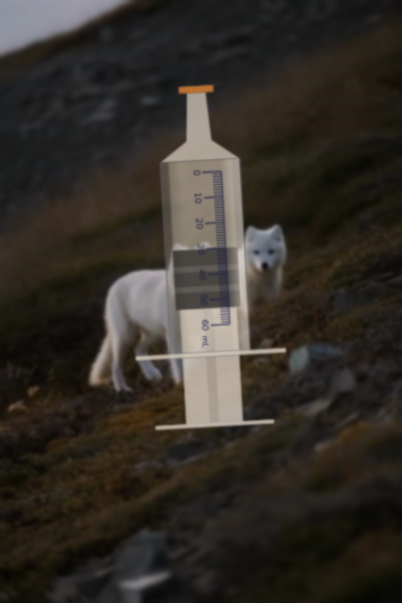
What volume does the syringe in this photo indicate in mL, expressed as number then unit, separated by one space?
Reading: 30 mL
